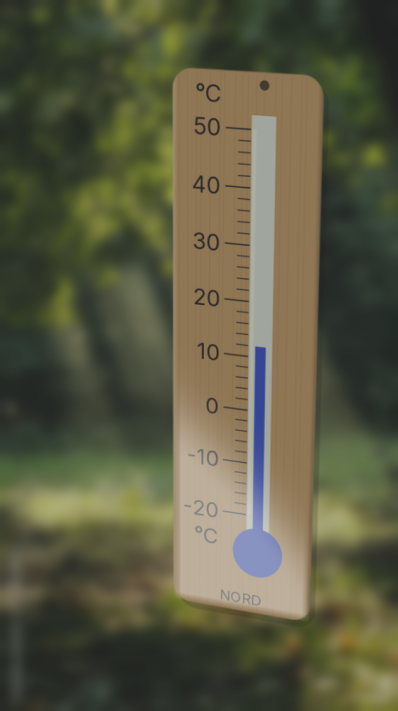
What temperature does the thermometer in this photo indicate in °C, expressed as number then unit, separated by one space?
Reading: 12 °C
